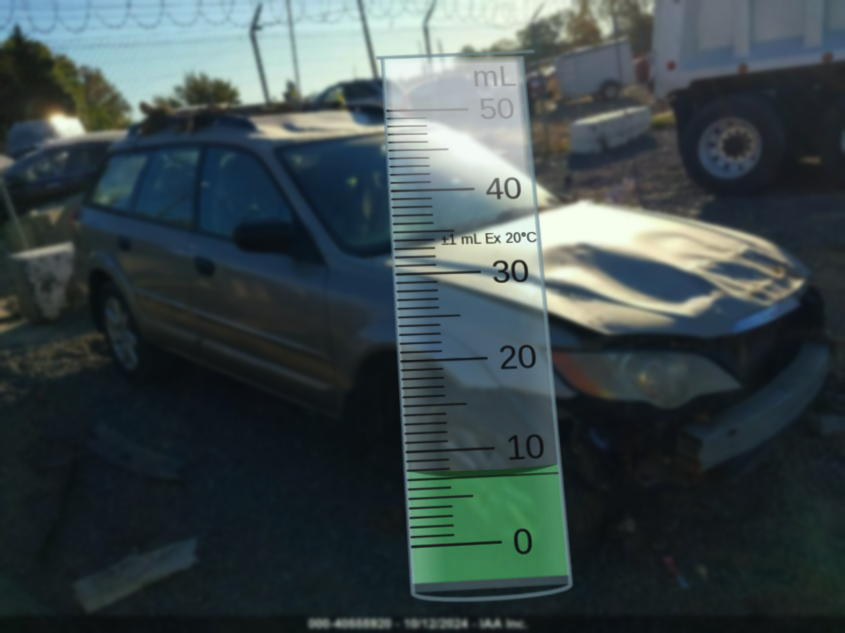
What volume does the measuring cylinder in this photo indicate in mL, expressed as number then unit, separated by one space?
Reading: 7 mL
